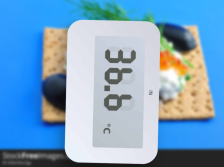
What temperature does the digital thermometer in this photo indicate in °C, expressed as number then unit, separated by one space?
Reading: 36.6 °C
